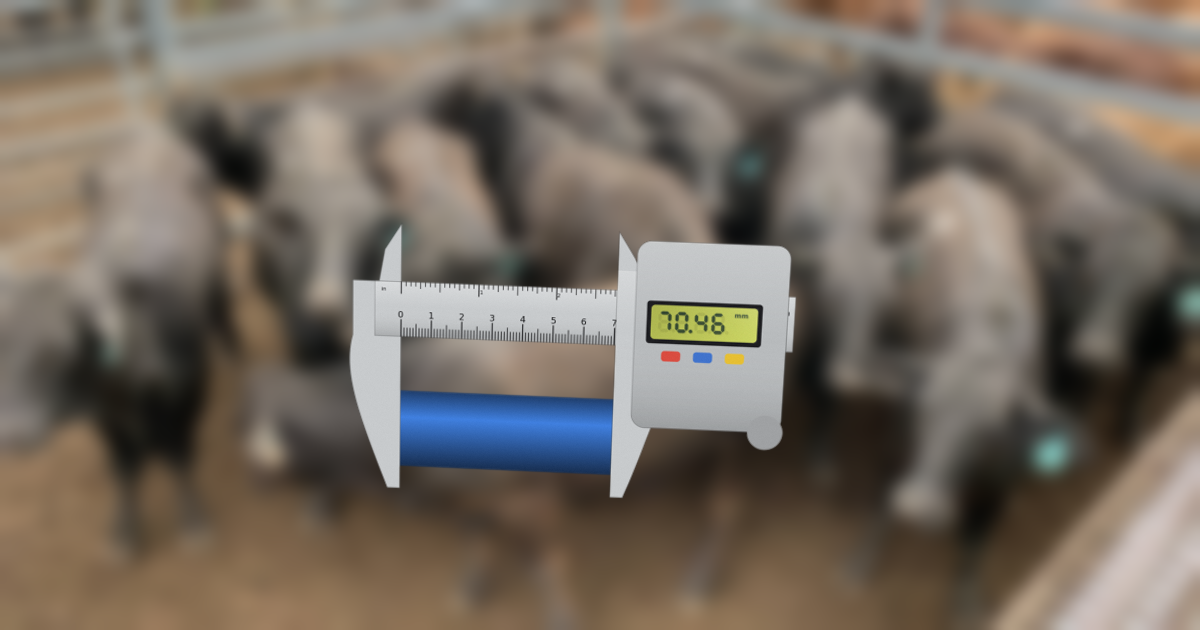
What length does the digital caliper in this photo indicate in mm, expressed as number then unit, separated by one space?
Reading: 70.46 mm
